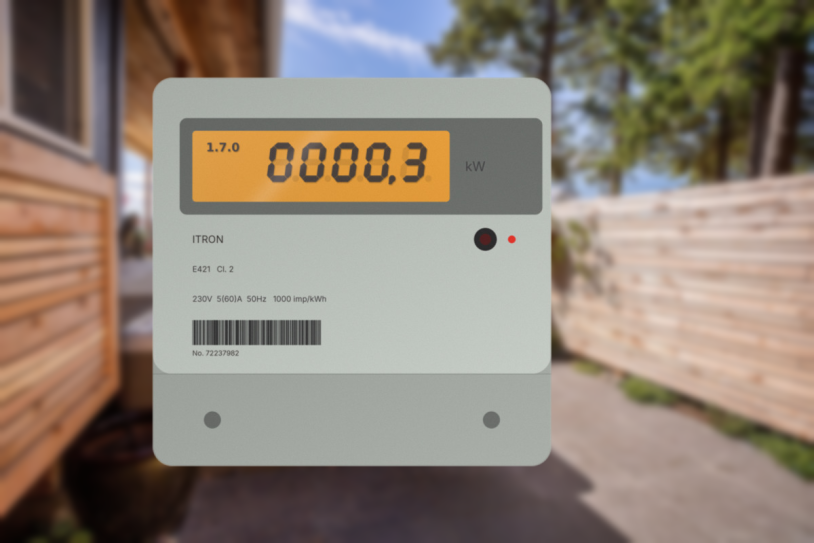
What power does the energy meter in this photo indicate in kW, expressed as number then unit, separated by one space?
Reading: 0.3 kW
